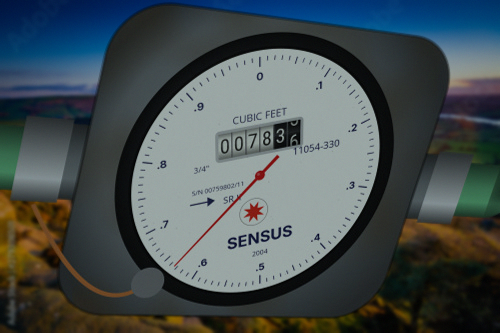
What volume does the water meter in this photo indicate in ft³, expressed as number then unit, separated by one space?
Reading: 7835.63 ft³
